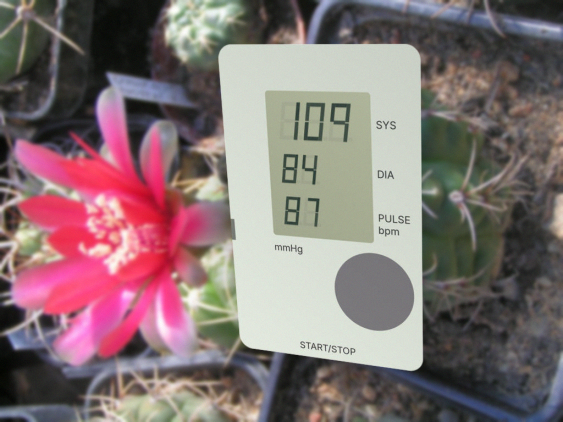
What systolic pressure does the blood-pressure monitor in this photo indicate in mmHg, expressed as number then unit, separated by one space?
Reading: 109 mmHg
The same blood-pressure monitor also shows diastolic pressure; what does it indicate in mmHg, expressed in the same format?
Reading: 84 mmHg
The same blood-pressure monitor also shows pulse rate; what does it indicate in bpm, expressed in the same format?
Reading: 87 bpm
